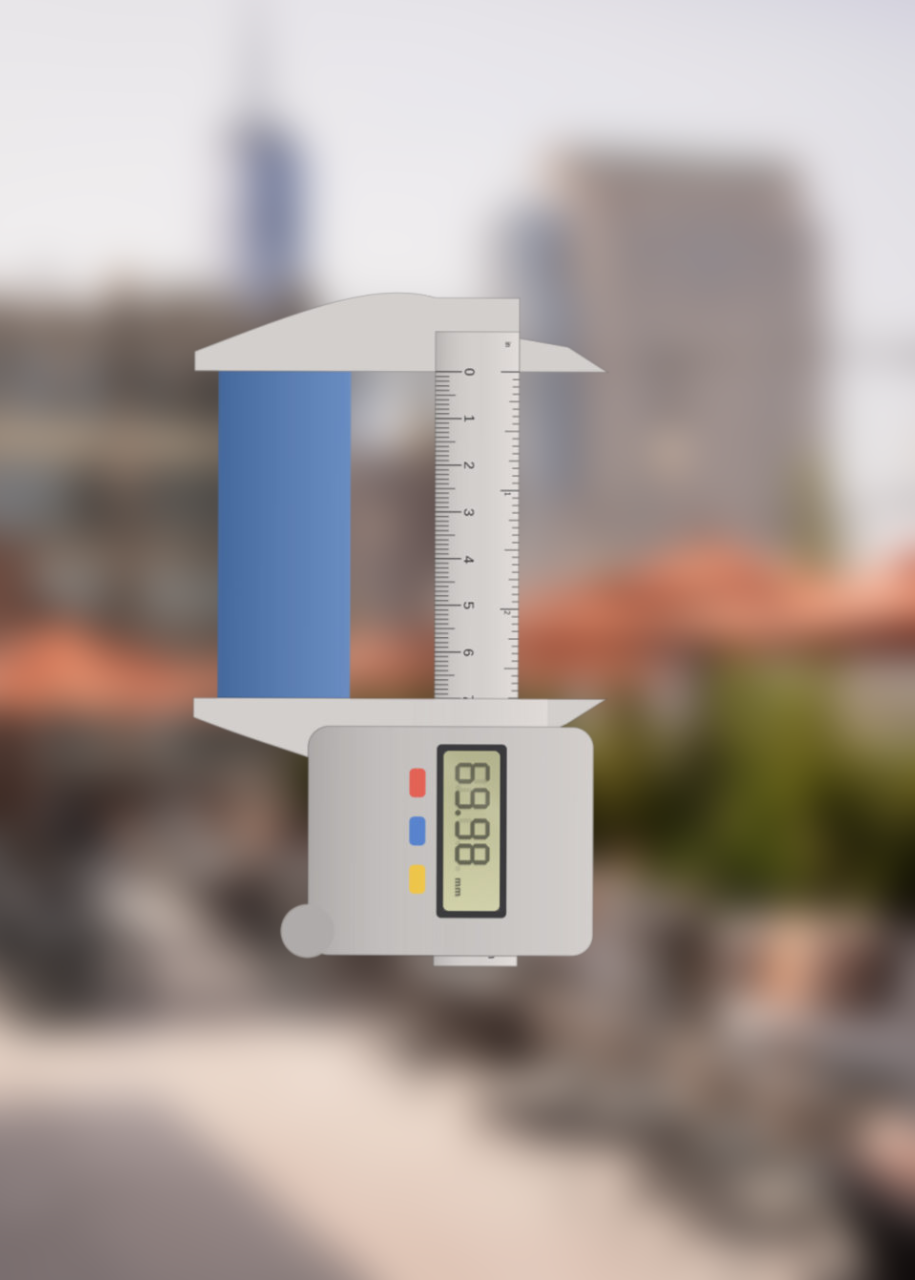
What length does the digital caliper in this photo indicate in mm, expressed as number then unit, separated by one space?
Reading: 69.98 mm
